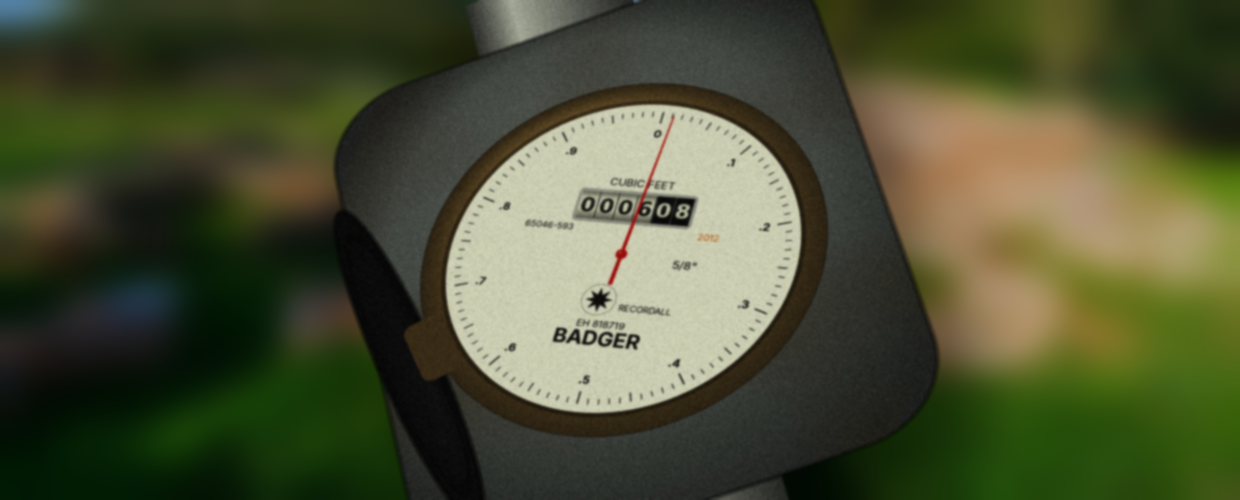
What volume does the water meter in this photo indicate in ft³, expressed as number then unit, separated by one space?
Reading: 608.01 ft³
